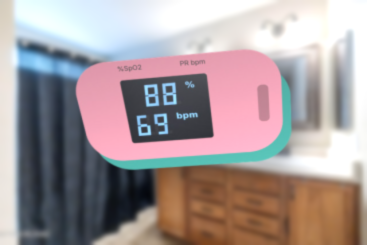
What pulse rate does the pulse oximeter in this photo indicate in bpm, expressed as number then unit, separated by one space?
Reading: 69 bpm
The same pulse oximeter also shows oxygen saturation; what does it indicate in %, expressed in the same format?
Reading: 88 %
